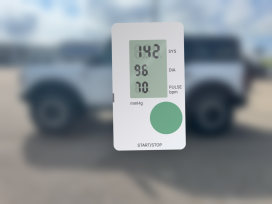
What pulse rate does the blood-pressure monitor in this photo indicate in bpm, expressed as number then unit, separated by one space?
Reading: 70 bpm
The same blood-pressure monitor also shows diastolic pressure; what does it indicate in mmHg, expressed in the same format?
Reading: 96 mmHg
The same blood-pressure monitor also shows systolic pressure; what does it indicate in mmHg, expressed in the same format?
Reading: 142 mmHg
